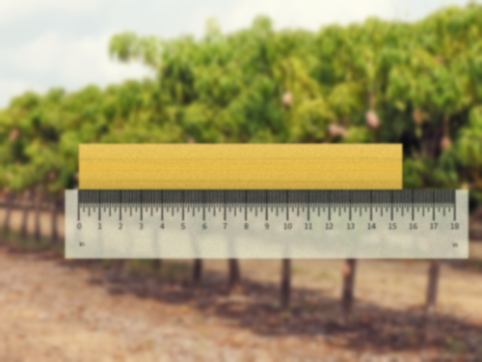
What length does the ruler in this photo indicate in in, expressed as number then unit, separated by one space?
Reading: 15.5 in
